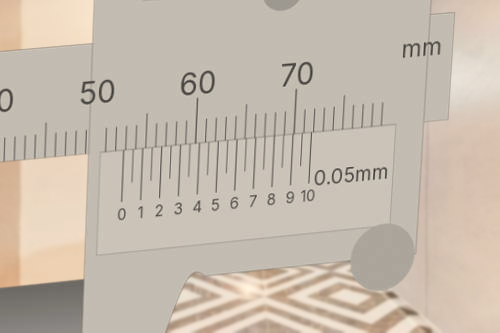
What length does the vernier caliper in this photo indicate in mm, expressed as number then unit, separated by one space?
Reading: 52.8 mm
